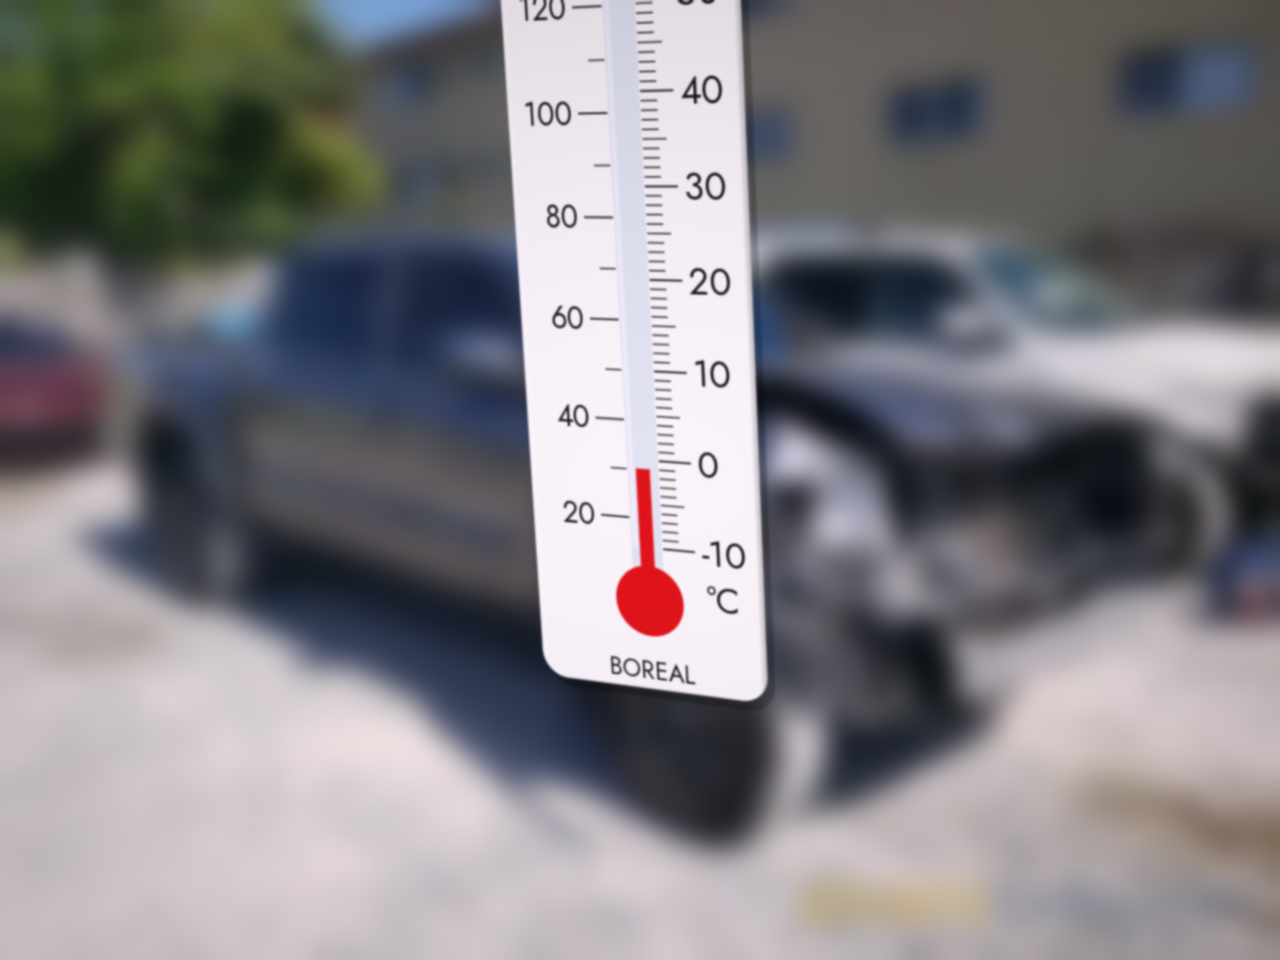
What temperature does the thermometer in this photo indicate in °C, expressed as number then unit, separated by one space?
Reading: -1 °C
